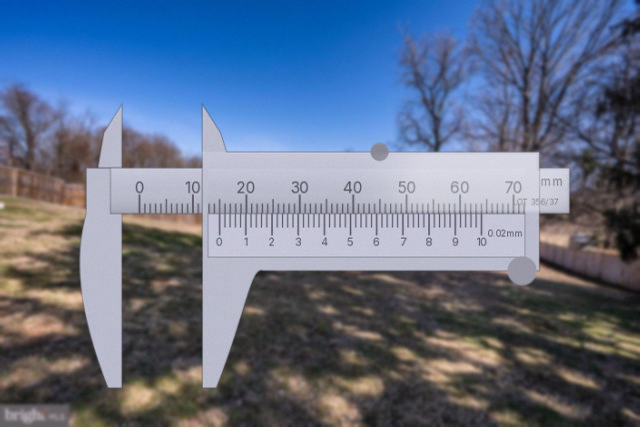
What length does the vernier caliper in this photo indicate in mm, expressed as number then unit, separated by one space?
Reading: 15.0 mm
